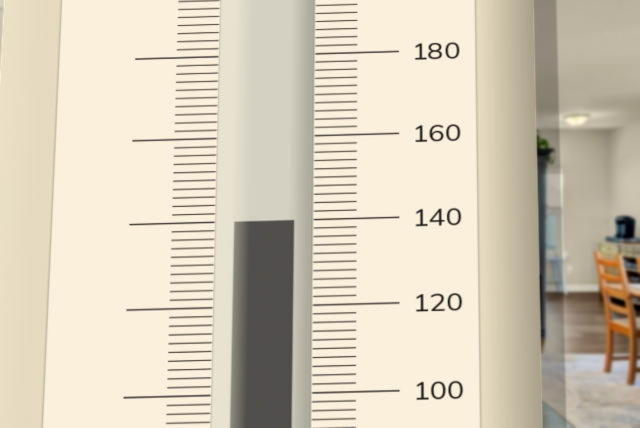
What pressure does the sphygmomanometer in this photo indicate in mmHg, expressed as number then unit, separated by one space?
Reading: 140 mmHg
